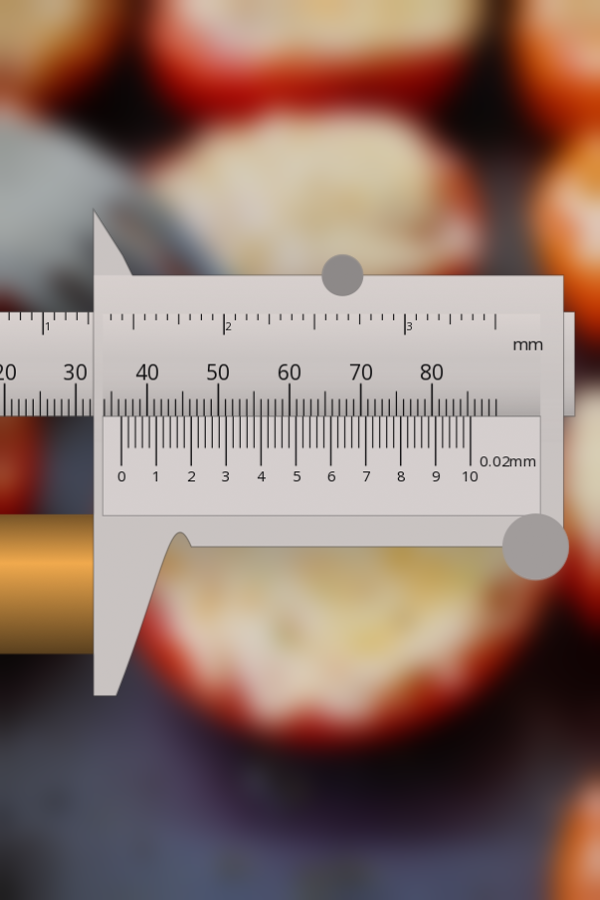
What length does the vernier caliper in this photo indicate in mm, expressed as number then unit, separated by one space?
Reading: 36.4 mm
